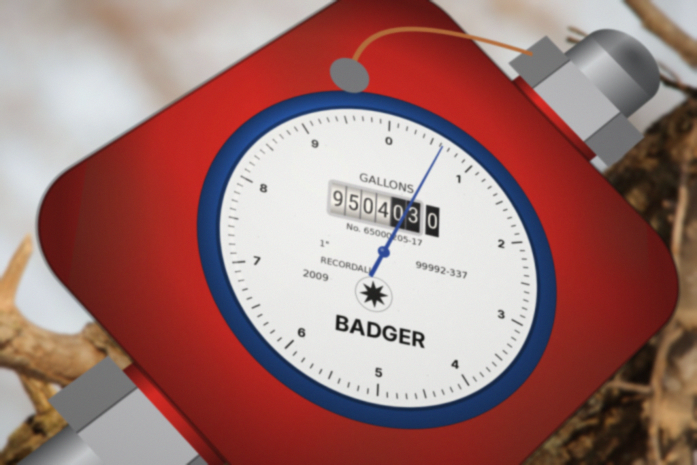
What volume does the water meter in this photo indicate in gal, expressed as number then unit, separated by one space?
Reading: 9504030.6 gal
